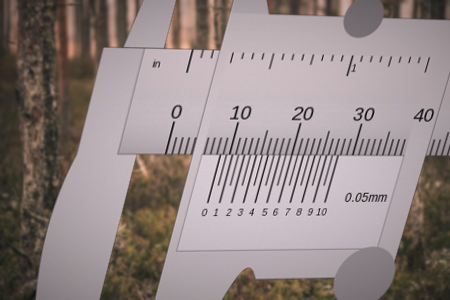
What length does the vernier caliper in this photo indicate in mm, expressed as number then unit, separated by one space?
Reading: 8.6 mm
